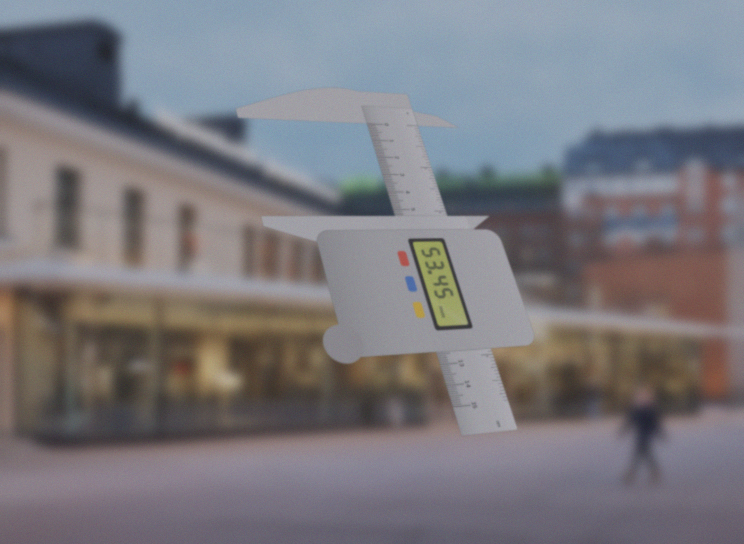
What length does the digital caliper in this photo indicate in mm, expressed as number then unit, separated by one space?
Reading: 53.45 mm
